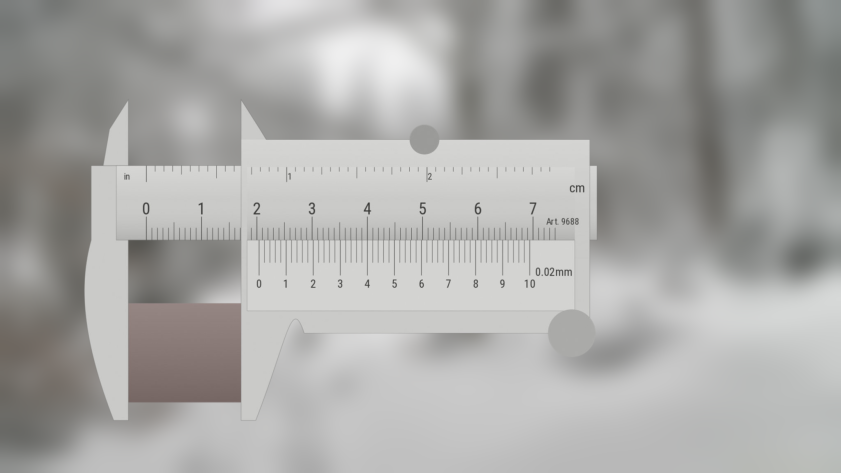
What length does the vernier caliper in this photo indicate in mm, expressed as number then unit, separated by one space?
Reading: 20.4 mm
